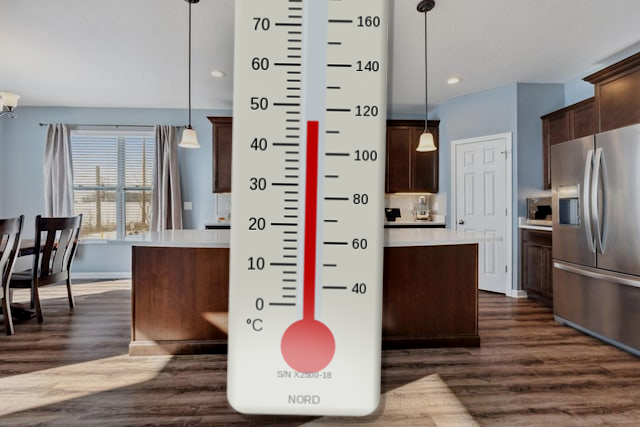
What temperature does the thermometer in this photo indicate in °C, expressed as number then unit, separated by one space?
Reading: 46 °C
